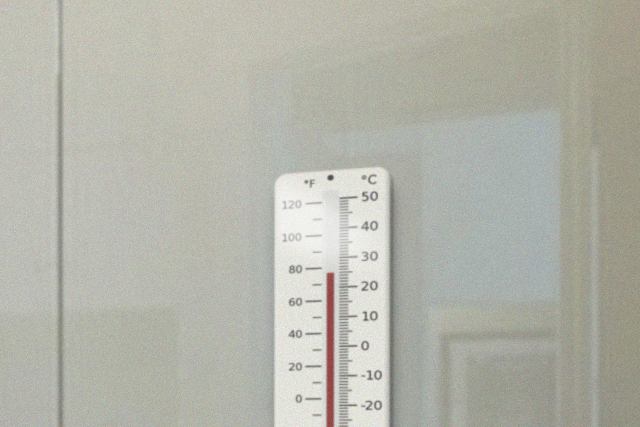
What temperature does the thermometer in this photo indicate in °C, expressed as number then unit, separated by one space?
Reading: 25 °C
